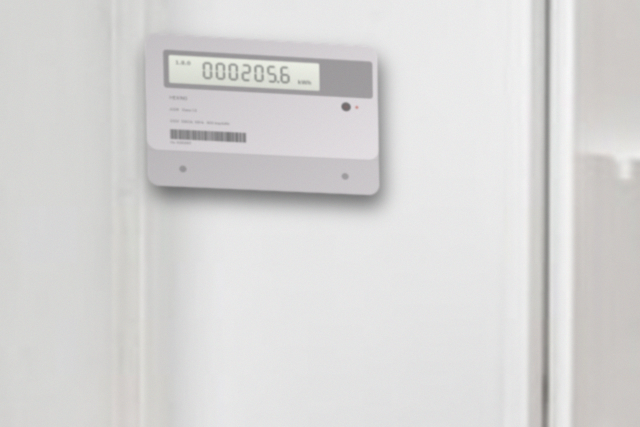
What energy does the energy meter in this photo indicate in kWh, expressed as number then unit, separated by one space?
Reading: 205.6 kWh
